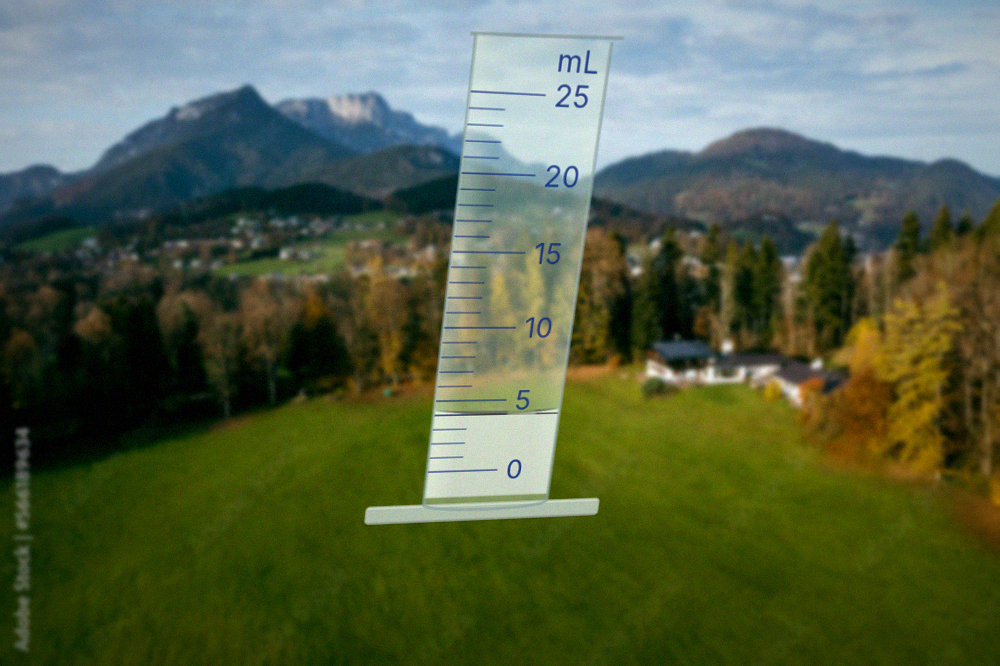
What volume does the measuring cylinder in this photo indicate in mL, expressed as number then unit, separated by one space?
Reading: 4 mL
